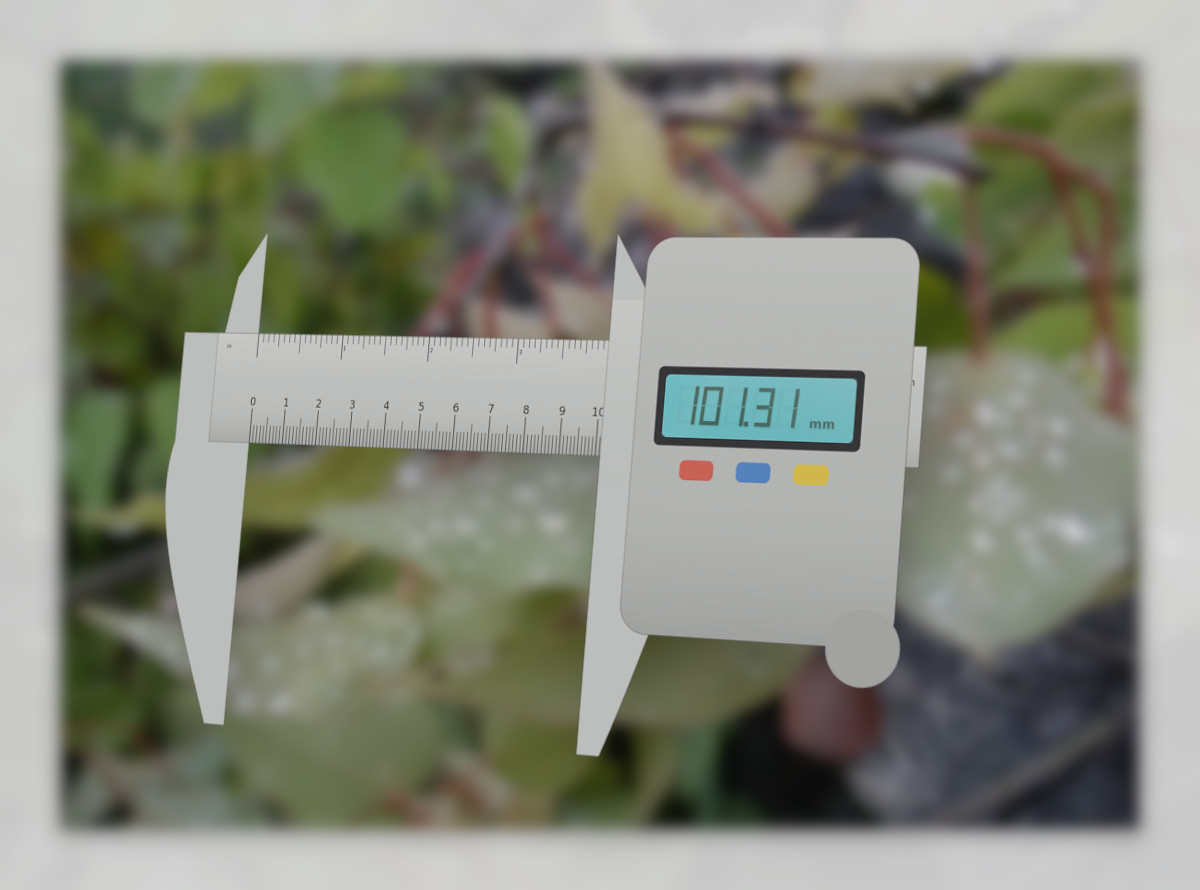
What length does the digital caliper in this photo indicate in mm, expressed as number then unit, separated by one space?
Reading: 101.31 mm
